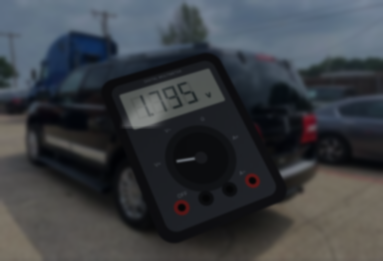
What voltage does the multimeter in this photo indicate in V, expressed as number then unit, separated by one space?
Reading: 1.795 V
